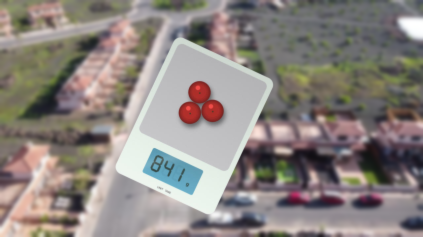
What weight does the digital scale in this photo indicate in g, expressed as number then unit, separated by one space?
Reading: 841 g
